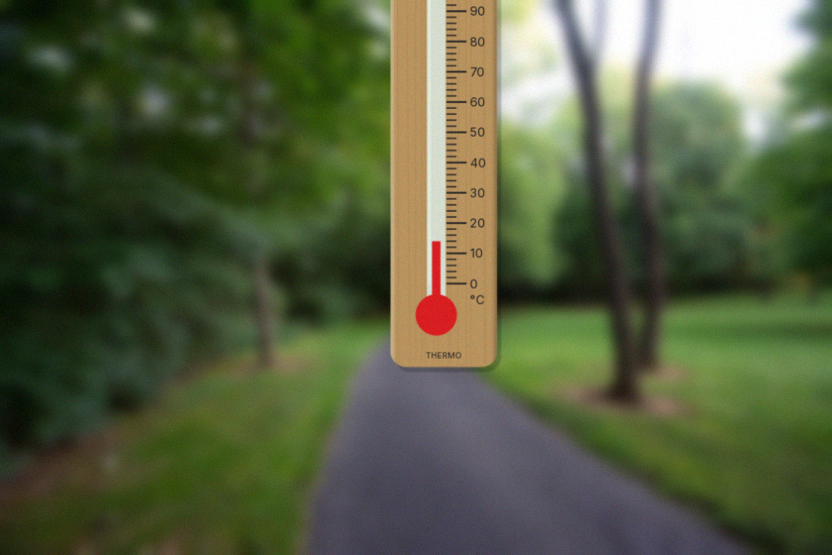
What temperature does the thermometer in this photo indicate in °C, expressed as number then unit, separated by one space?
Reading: 14 °C
